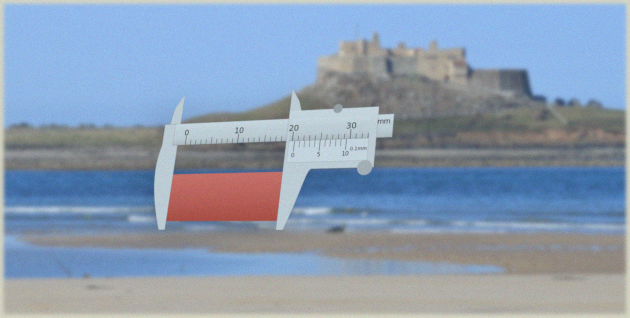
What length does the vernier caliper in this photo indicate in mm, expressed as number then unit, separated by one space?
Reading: 20.4 mm
